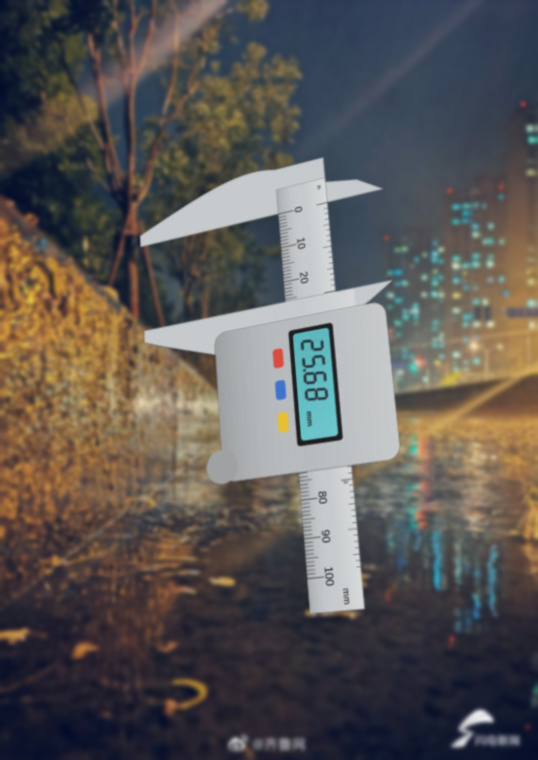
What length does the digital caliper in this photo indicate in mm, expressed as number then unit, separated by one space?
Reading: 25.68 mm
